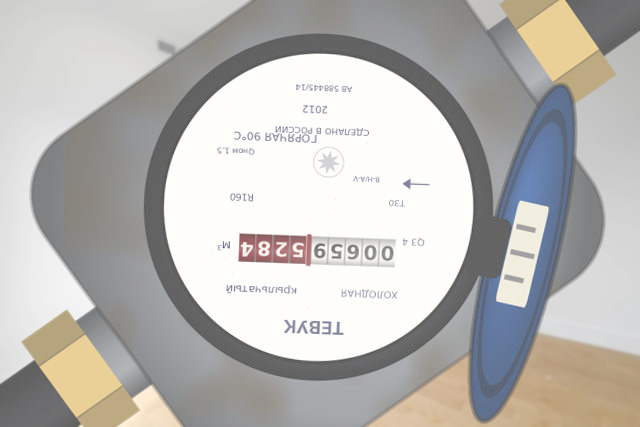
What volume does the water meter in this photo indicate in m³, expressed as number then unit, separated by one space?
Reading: 659.5284 m³
